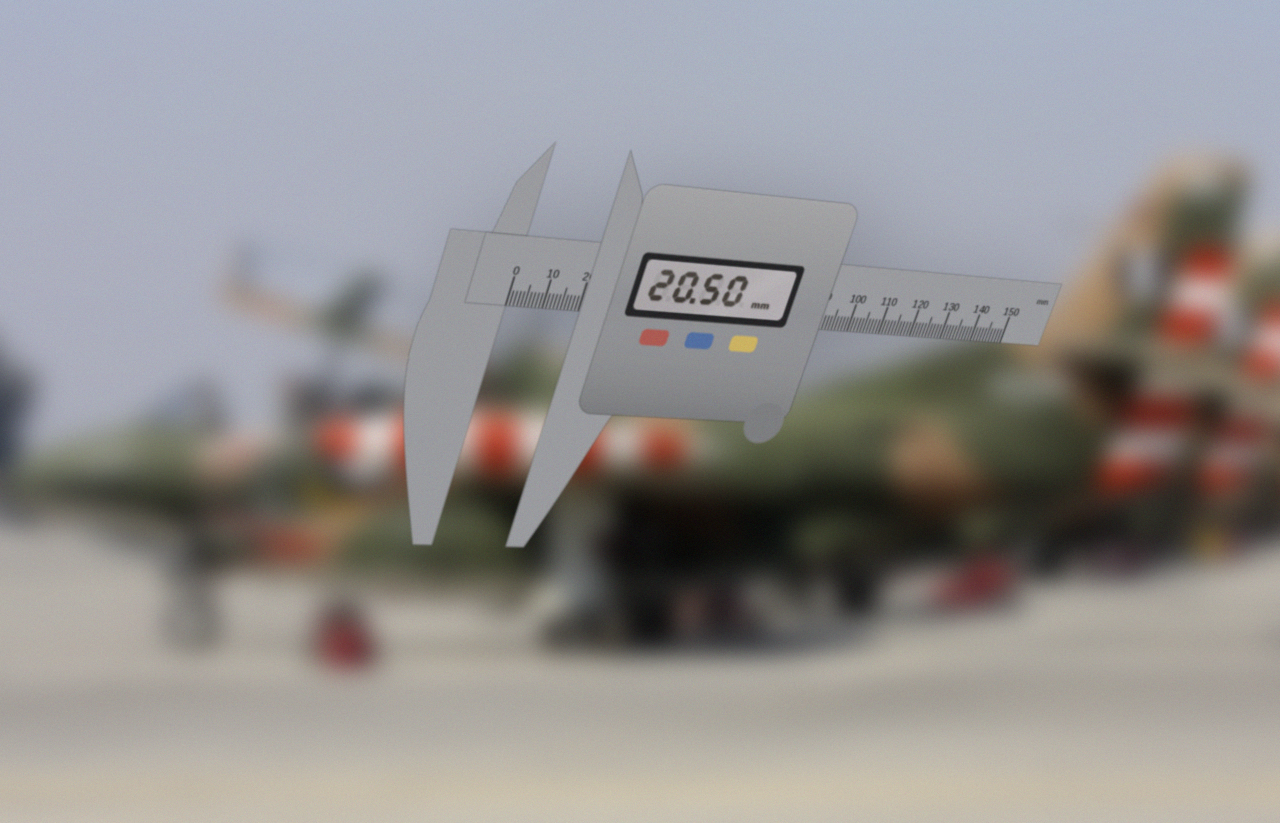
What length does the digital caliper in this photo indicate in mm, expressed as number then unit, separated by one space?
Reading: 20.50 mm
